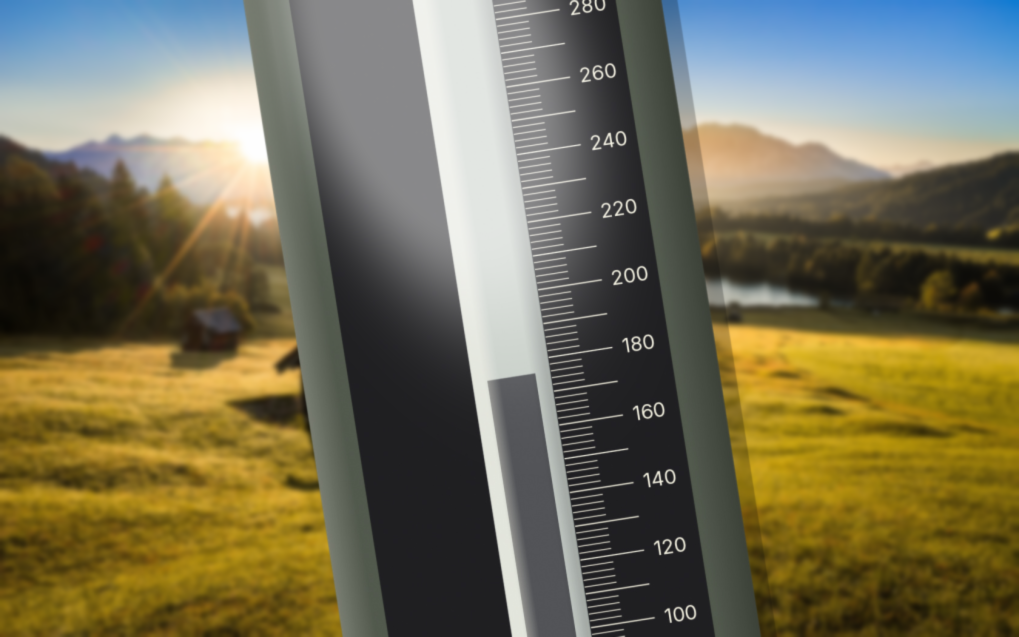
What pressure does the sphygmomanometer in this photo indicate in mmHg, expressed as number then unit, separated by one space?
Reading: 176 mmHg
